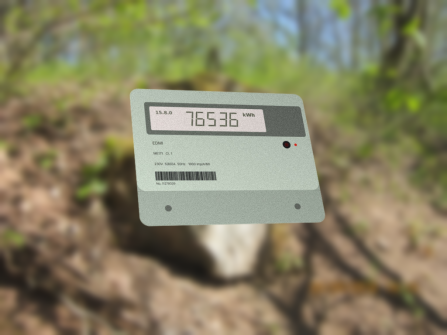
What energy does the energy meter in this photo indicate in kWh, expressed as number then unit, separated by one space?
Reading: 76536 kWh
